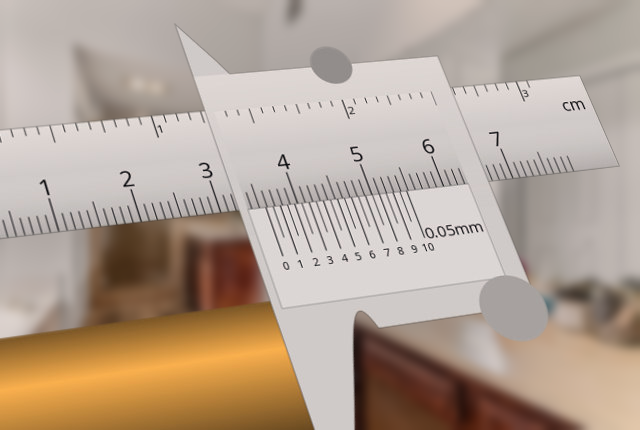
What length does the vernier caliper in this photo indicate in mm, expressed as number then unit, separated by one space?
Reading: 35.8 mm
